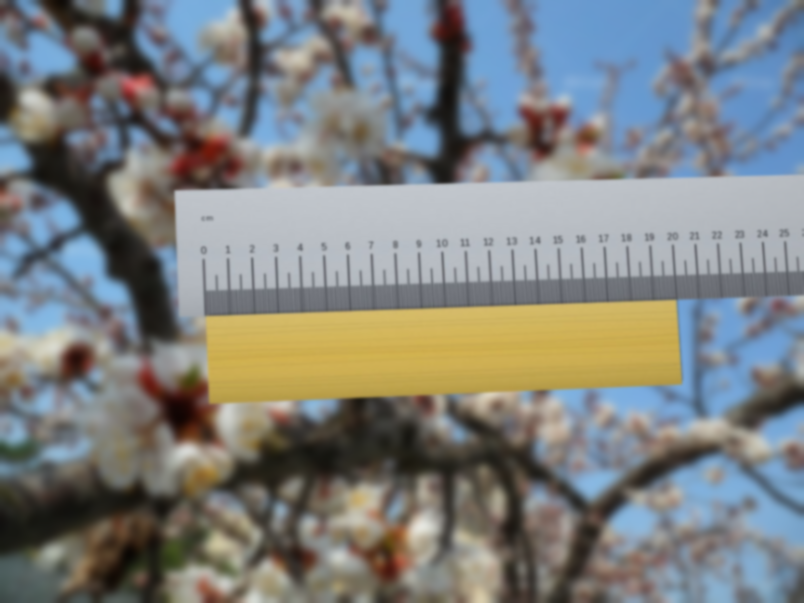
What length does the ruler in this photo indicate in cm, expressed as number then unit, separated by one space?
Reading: 20 cm
